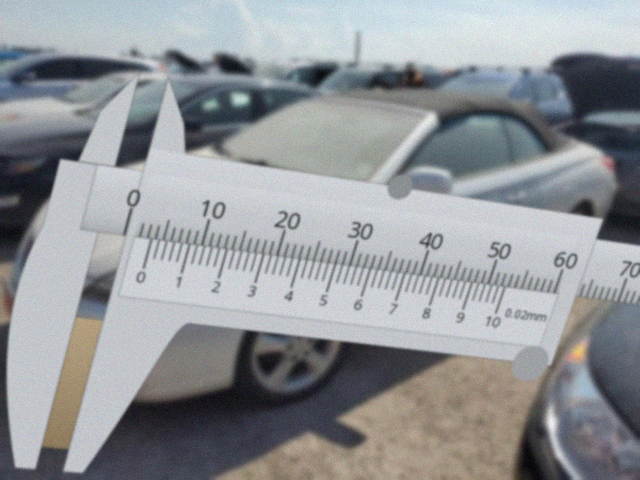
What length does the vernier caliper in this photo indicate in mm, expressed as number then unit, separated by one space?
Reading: 3.5 mm
